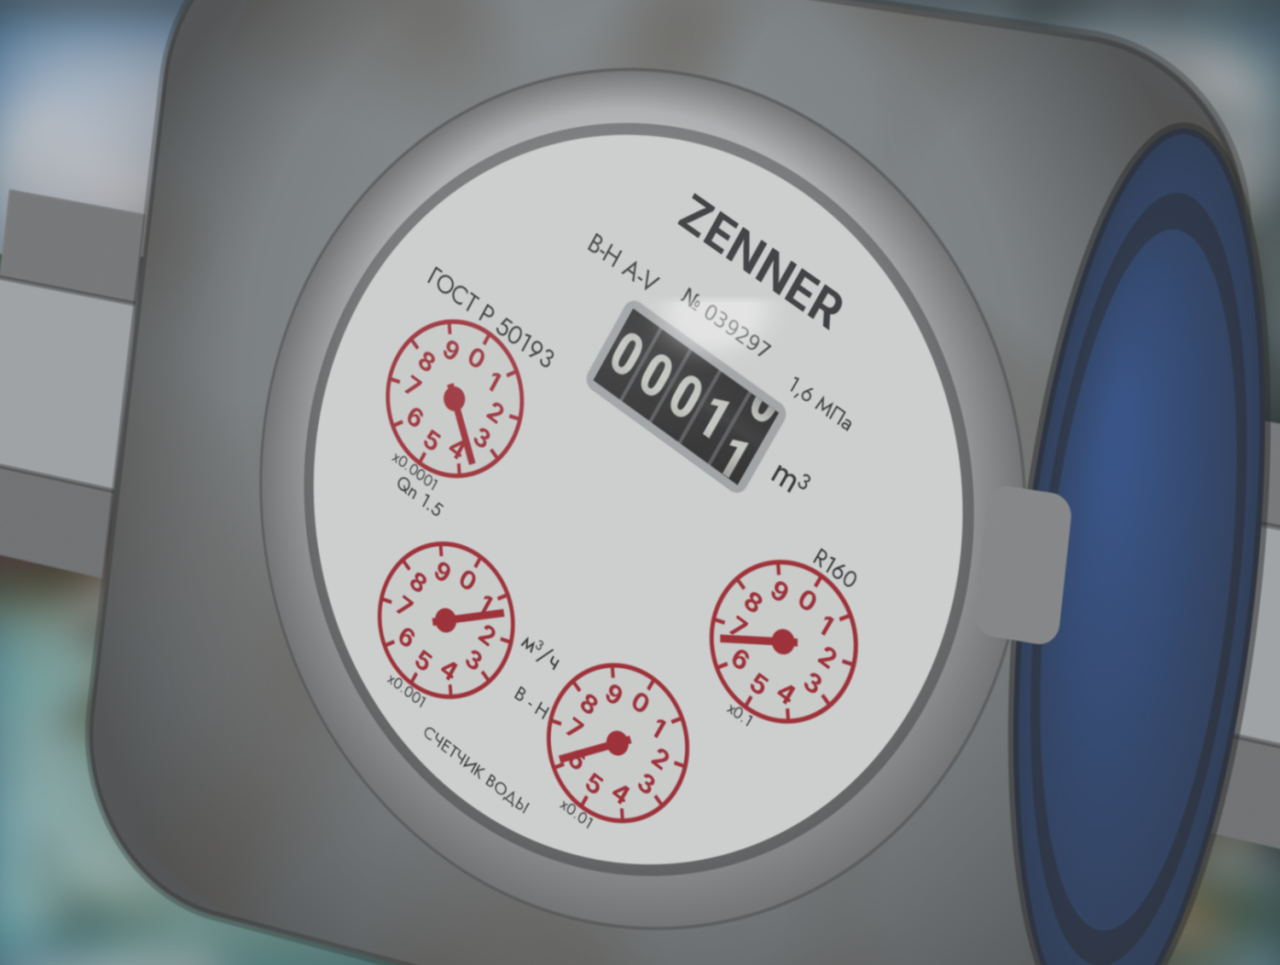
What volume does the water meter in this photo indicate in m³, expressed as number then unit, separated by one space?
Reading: 10.6613 m³
